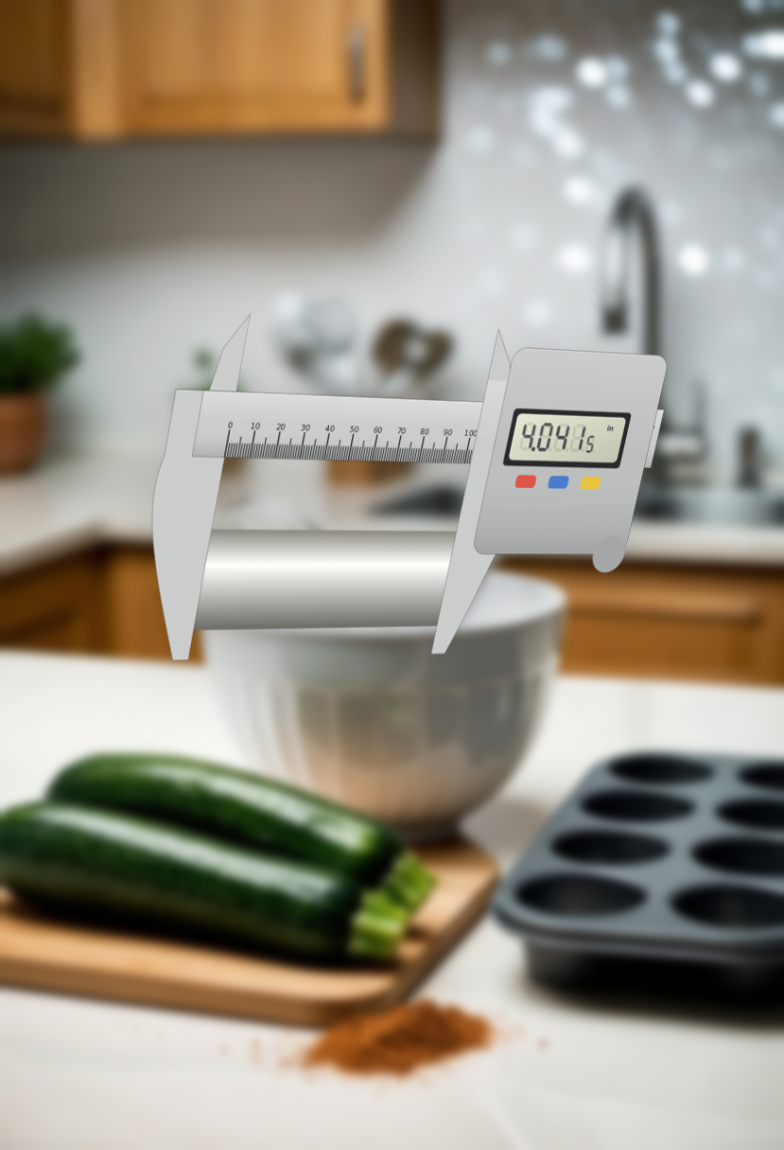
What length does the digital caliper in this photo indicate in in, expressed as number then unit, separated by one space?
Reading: 4.0415 in
